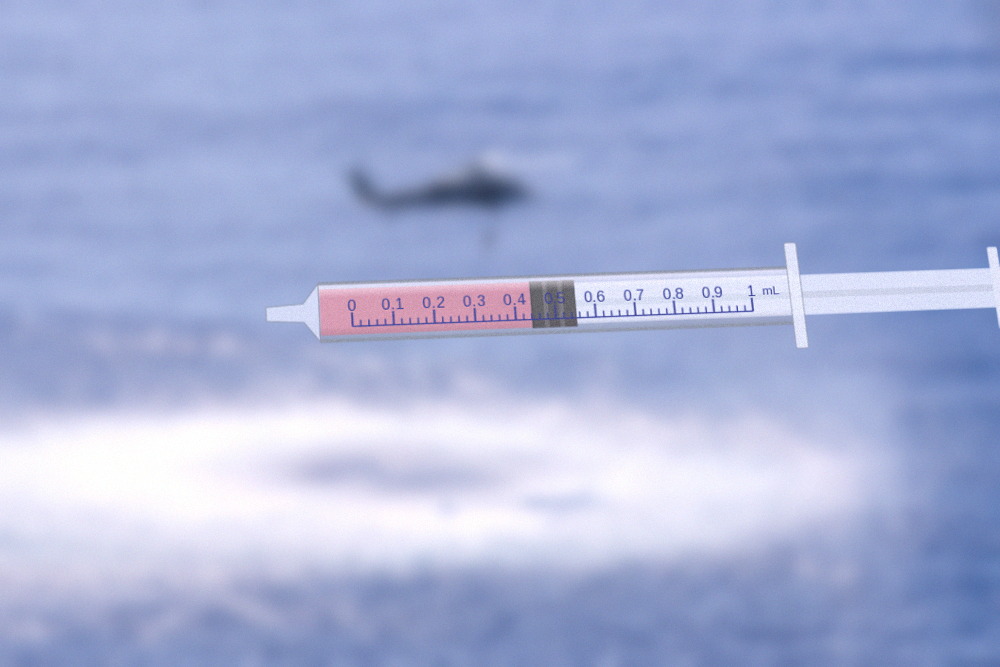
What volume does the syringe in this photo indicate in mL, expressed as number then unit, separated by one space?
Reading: 0.44 mL
